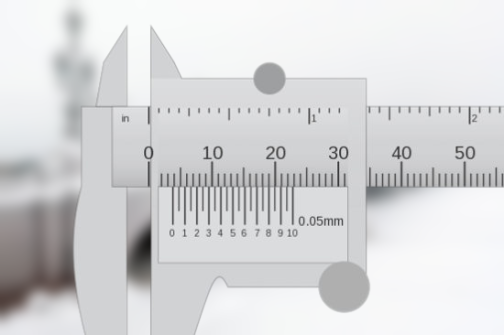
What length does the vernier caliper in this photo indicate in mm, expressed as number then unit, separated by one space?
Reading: 3.8 mm
